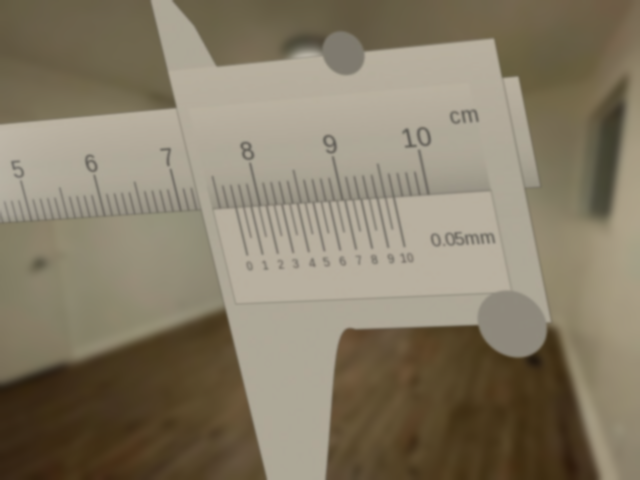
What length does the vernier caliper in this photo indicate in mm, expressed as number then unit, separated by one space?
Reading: 77.0 mm
